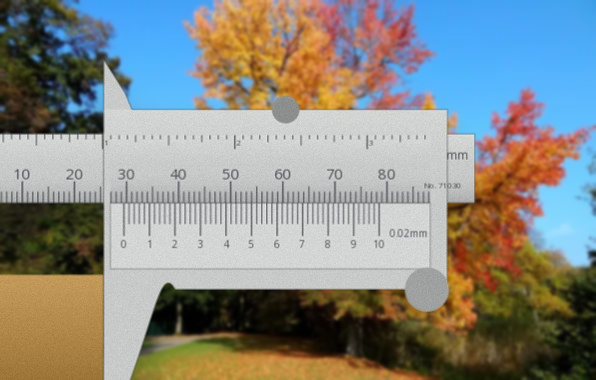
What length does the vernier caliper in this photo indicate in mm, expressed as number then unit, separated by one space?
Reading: 29.5 mm
